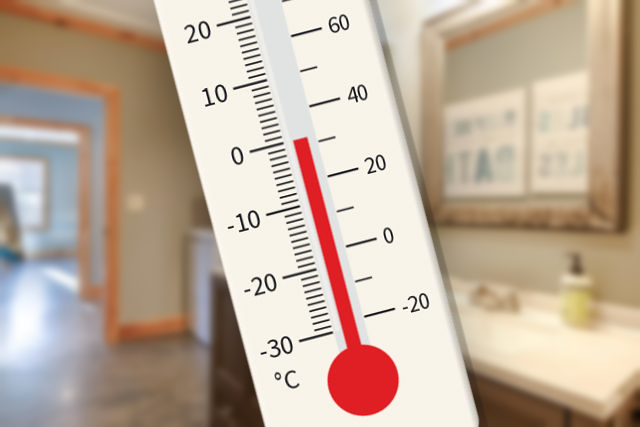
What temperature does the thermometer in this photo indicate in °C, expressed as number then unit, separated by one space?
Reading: 0 °C
